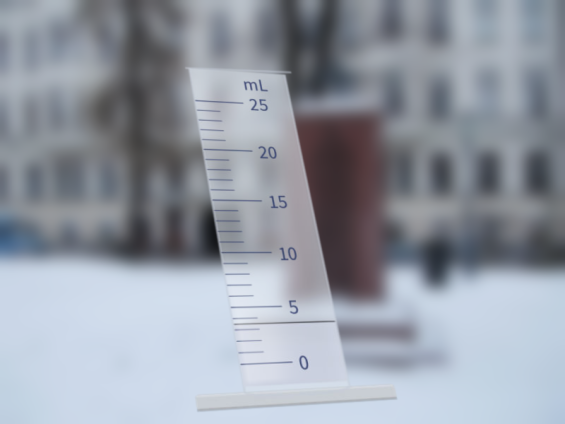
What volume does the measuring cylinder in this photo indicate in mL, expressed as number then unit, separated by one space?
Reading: 3.5 mL
